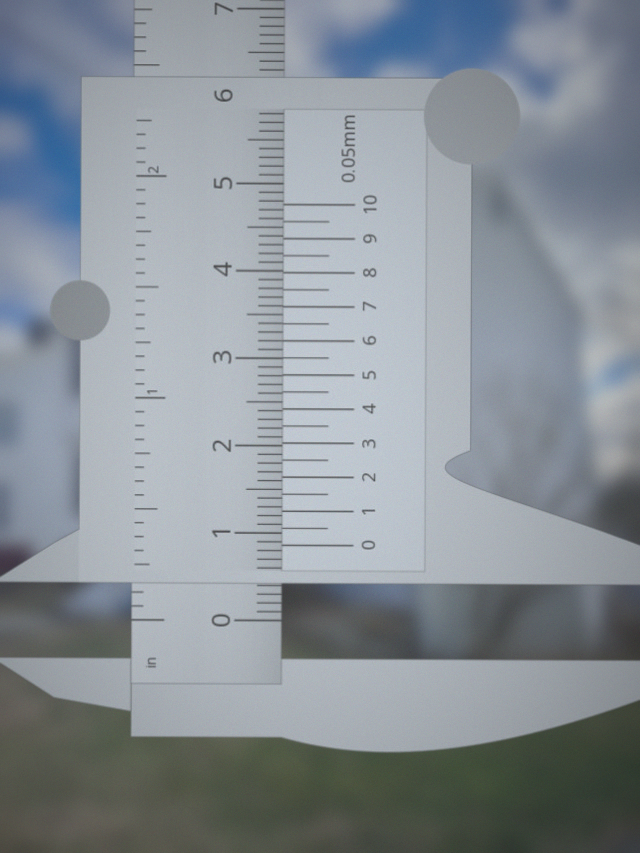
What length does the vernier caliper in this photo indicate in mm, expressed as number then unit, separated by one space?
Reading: 8.6 mm
